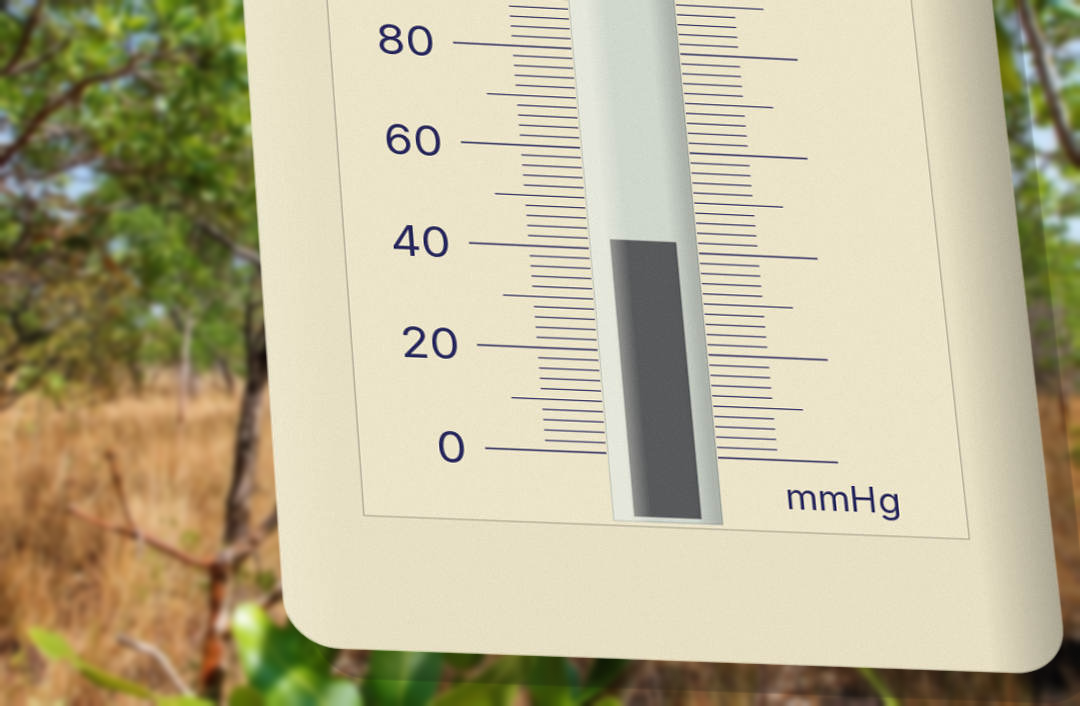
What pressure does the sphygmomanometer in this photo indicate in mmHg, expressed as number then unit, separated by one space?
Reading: 42 mmHg
